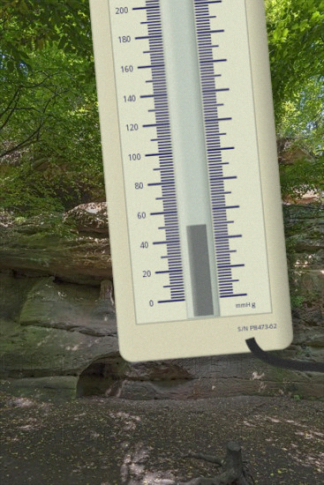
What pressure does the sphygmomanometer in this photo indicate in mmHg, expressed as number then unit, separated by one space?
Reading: 50 mmHg
